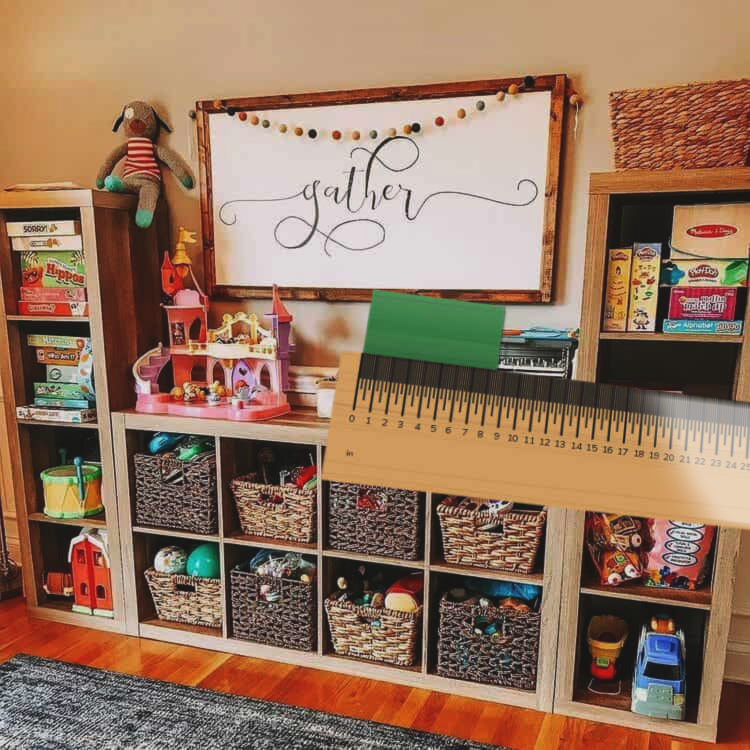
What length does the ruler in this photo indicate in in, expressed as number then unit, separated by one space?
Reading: 8.5 in
